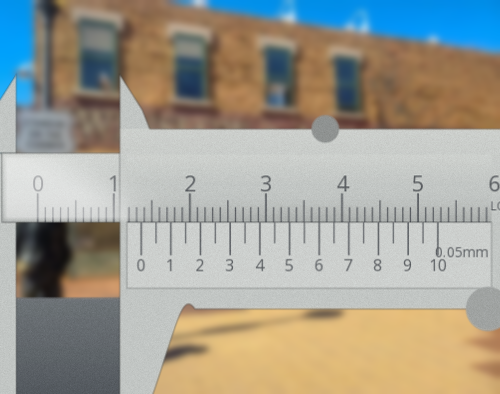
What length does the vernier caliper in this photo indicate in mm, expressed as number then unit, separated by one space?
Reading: 13.6 mm
